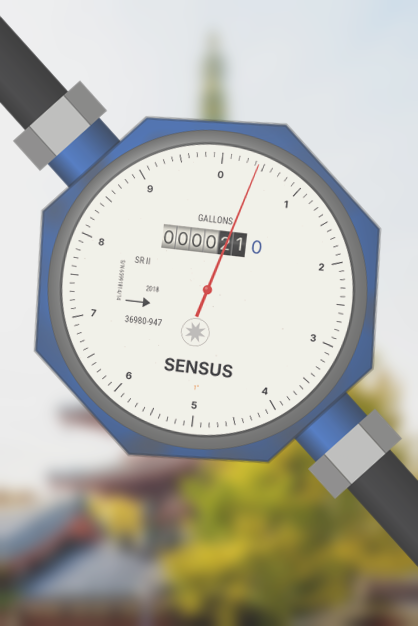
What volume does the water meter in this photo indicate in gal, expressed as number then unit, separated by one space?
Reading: 210.4 gal
